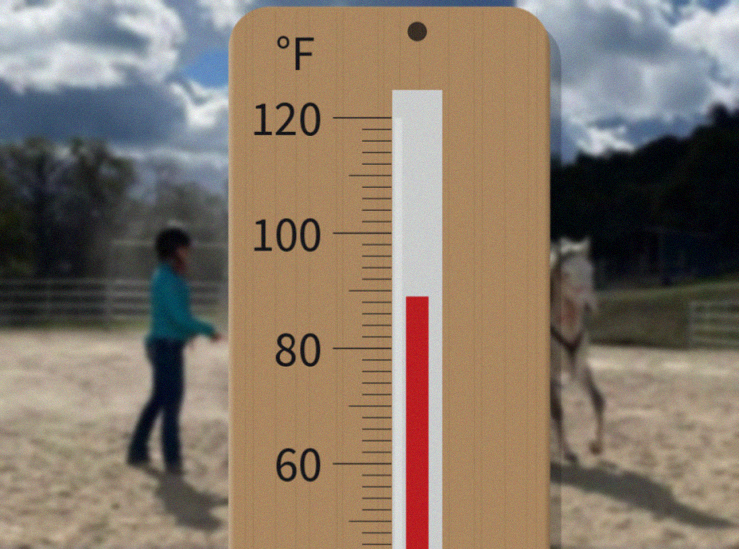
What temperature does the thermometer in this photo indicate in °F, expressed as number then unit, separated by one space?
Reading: 89 °F
